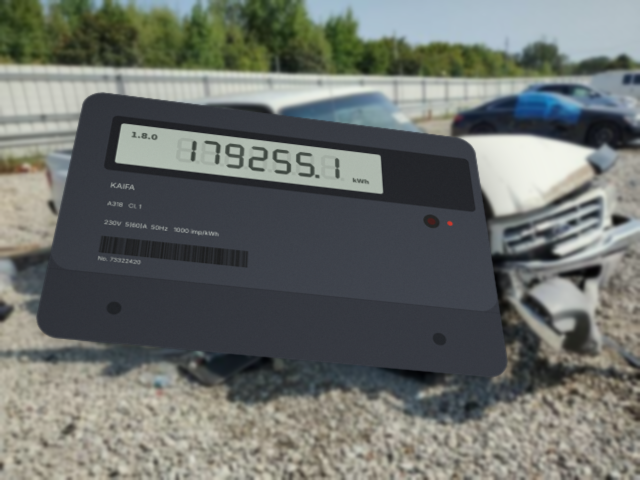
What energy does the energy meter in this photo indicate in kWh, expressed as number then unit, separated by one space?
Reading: 179255.1 kWh
